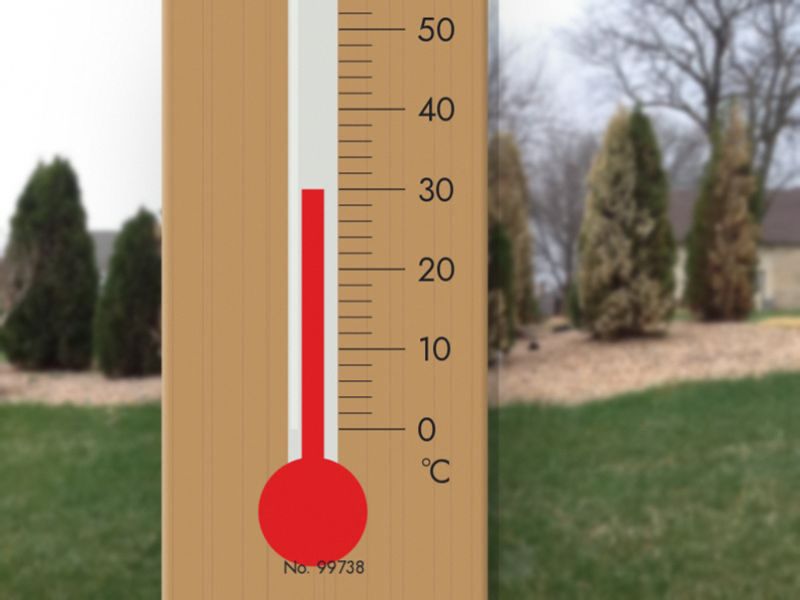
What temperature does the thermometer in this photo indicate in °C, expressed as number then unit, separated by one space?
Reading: 30 °C
